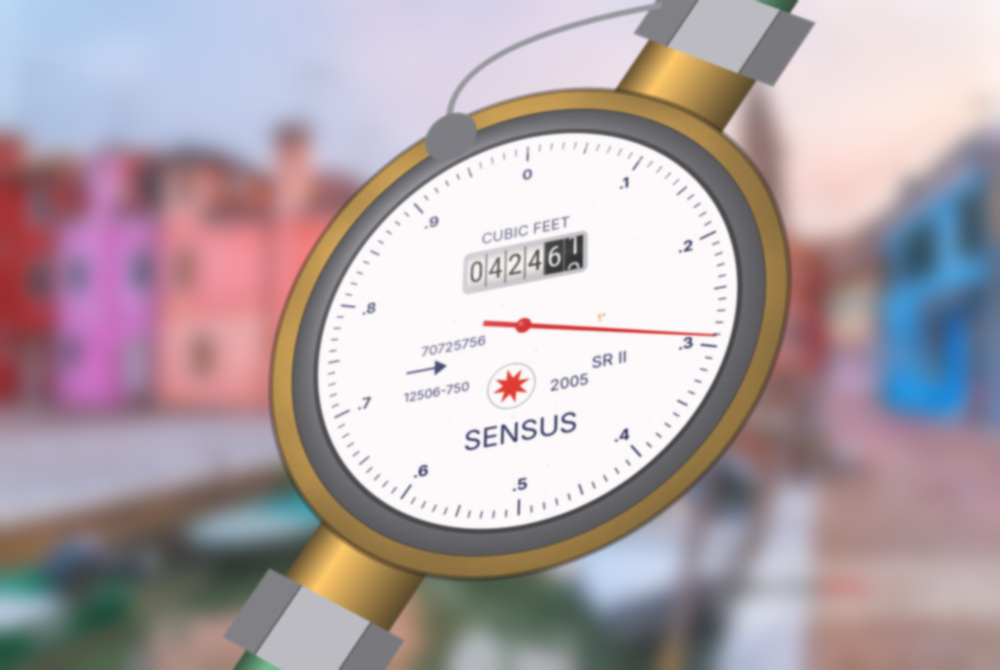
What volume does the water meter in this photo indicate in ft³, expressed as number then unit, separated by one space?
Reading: 42461.29 ft³
